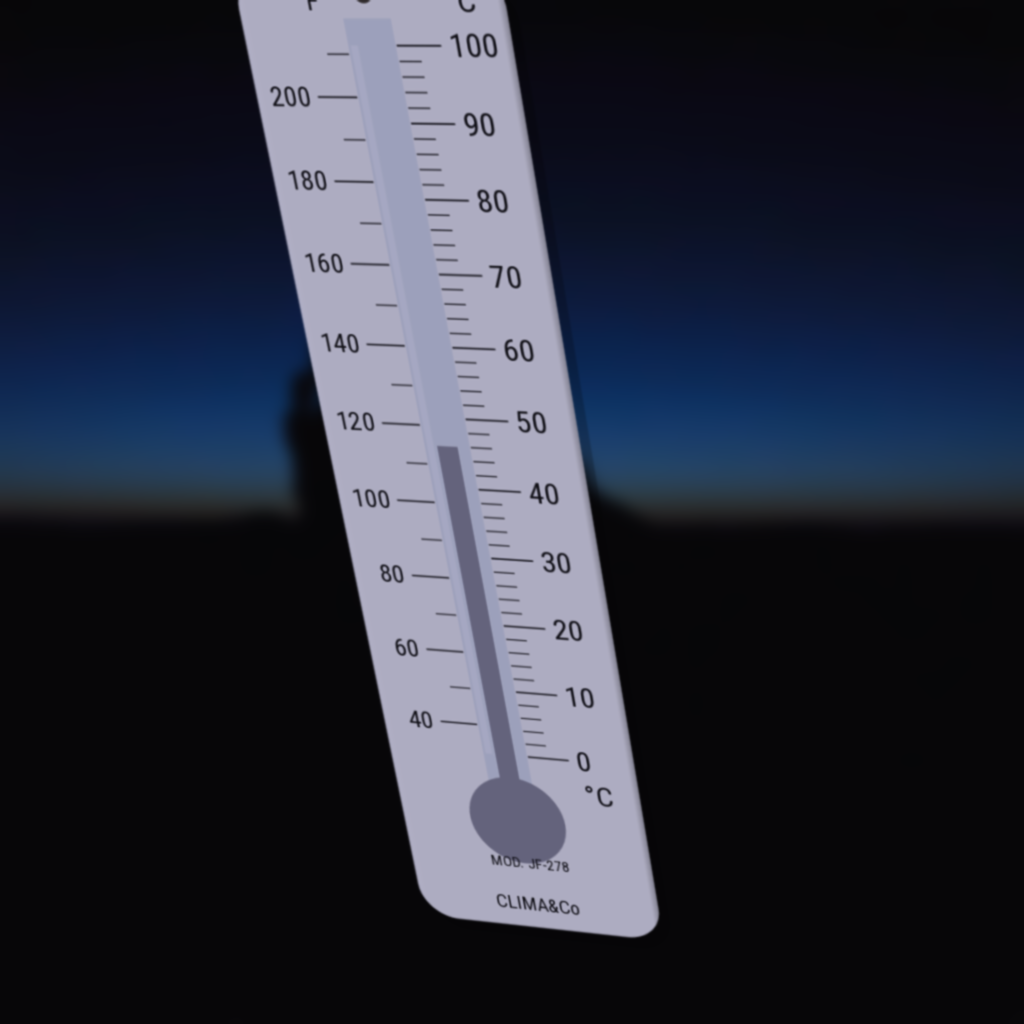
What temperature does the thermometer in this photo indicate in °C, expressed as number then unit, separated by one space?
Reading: 46 °C
